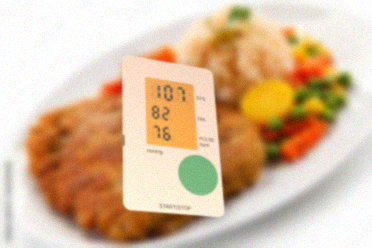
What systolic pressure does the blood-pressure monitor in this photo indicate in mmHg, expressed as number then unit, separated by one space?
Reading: 107 mmHg
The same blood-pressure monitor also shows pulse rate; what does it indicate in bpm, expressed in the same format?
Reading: 76 bpm
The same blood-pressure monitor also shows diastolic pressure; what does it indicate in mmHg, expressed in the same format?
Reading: 82 mmHg
